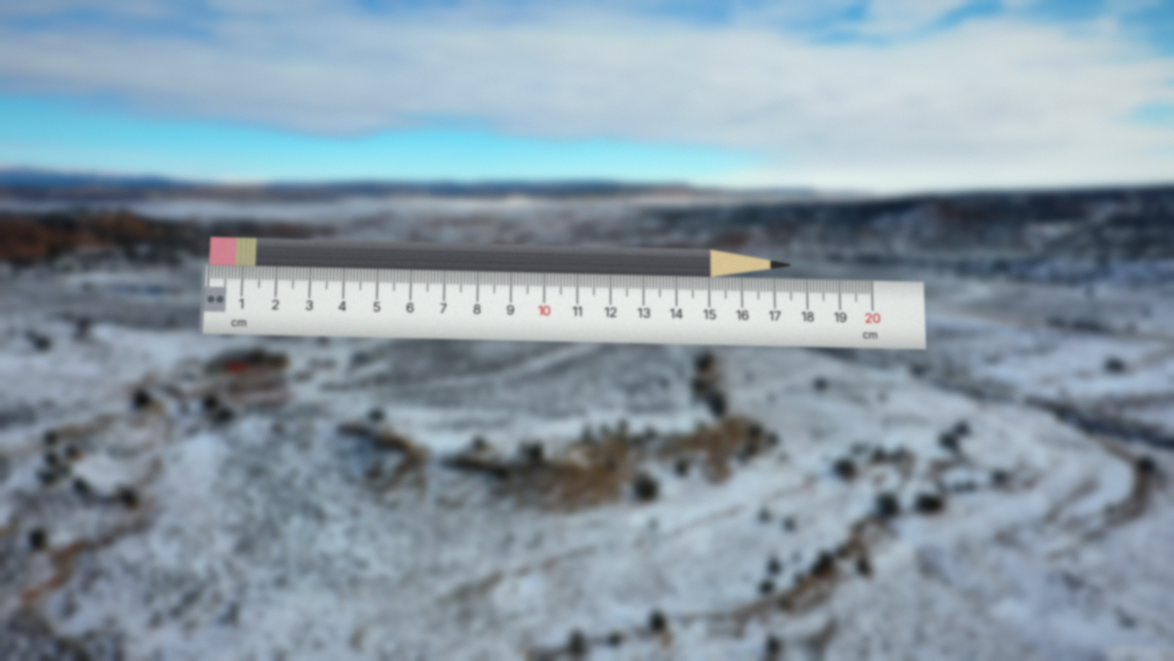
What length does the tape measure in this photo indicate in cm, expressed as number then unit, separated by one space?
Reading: 17.5 cm
